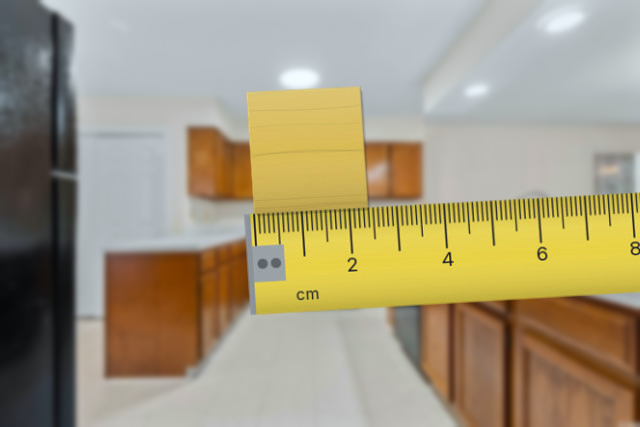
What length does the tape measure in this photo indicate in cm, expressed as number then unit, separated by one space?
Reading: 2.4 cm
